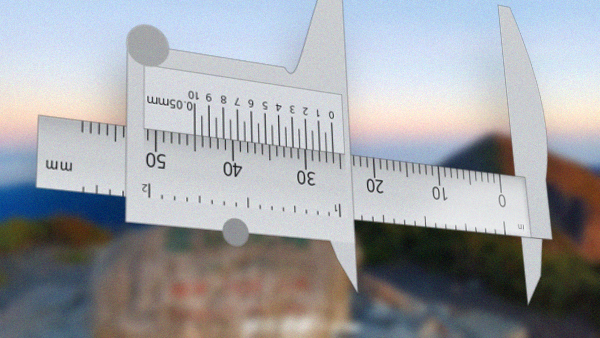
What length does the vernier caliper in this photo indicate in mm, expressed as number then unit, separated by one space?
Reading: 26.0 mm
